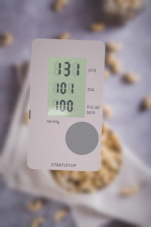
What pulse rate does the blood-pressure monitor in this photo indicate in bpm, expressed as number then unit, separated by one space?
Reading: 100 bpm
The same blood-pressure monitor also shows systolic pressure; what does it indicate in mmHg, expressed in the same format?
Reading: 131 mmHg
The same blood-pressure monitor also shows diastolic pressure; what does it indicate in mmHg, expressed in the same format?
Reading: 101 mmHg
